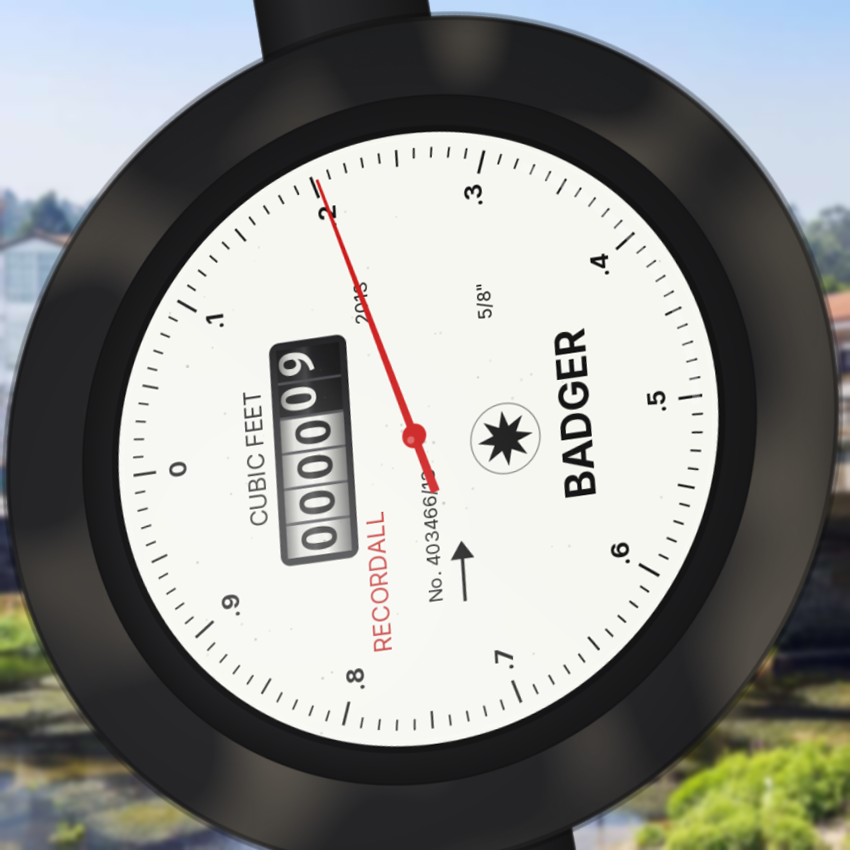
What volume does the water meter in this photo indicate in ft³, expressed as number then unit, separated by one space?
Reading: 9.20 ft³
